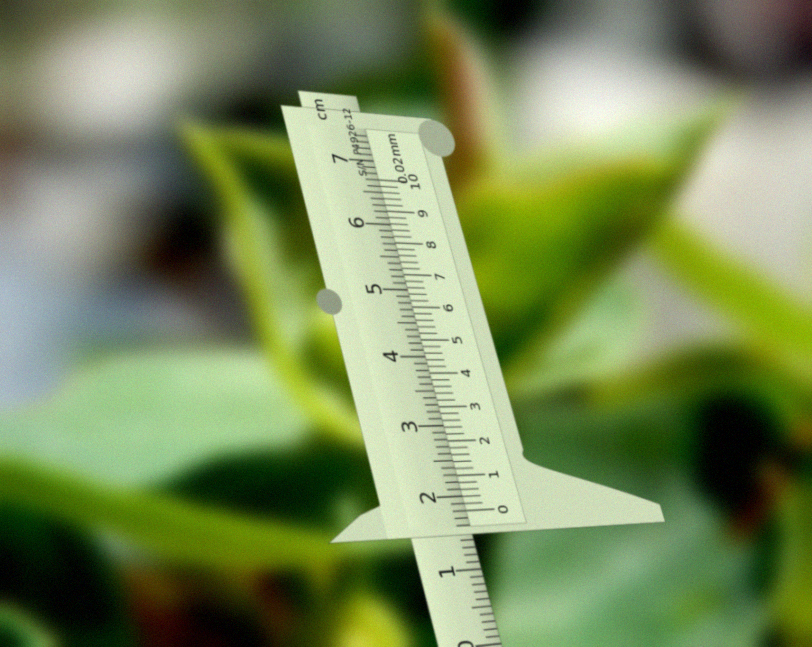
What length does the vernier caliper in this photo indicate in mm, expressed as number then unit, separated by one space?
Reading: 18.0 mm
